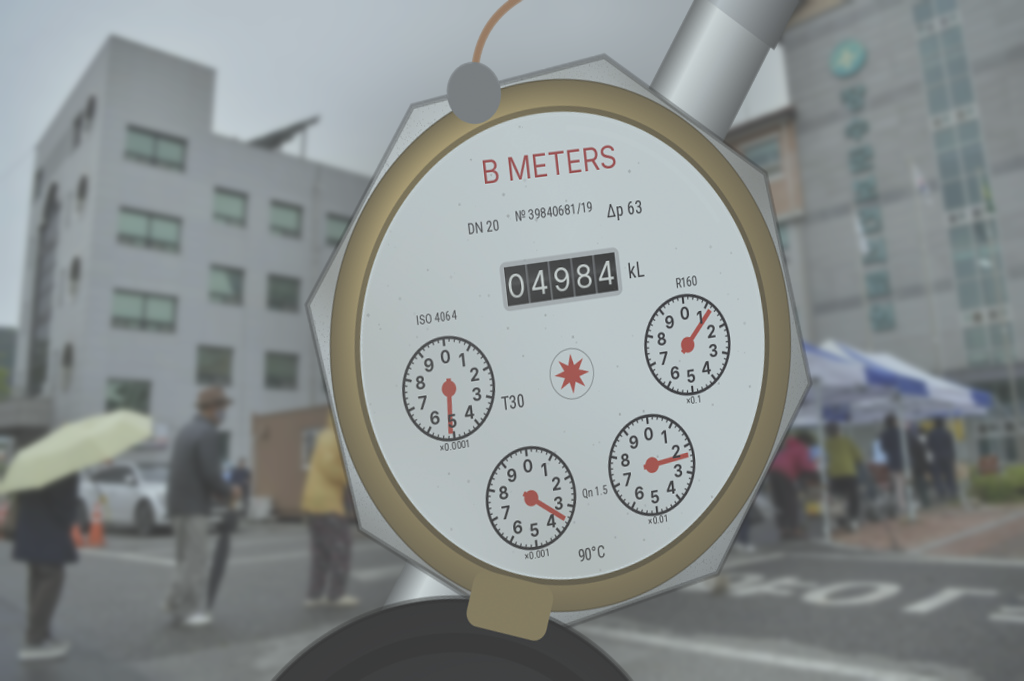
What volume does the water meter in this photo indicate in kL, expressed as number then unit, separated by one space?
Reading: 4984.1235 kL
